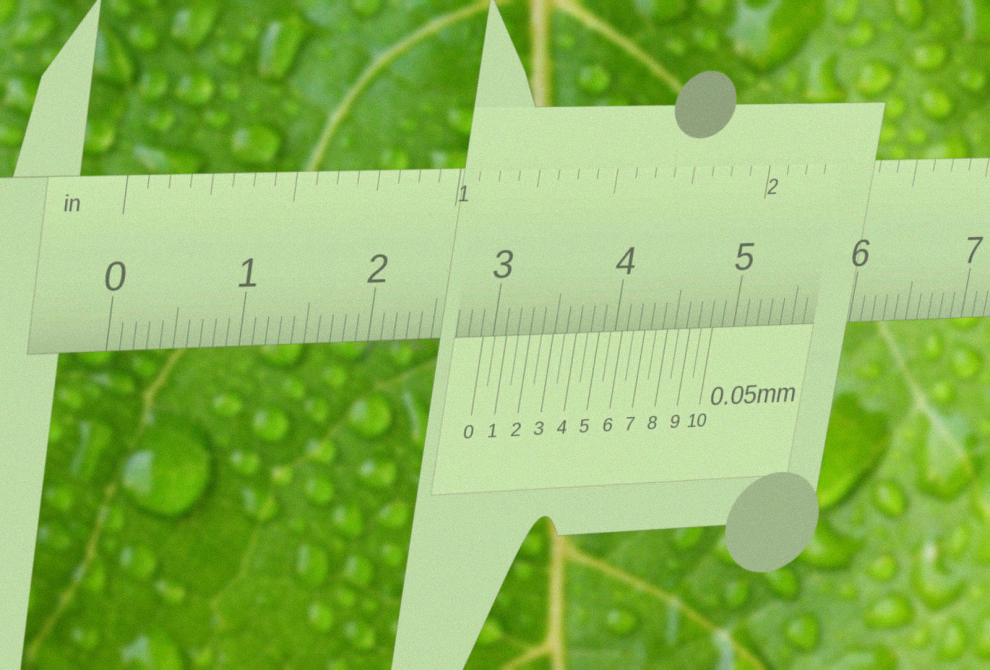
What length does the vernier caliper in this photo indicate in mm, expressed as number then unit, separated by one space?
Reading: 29.2 mm
